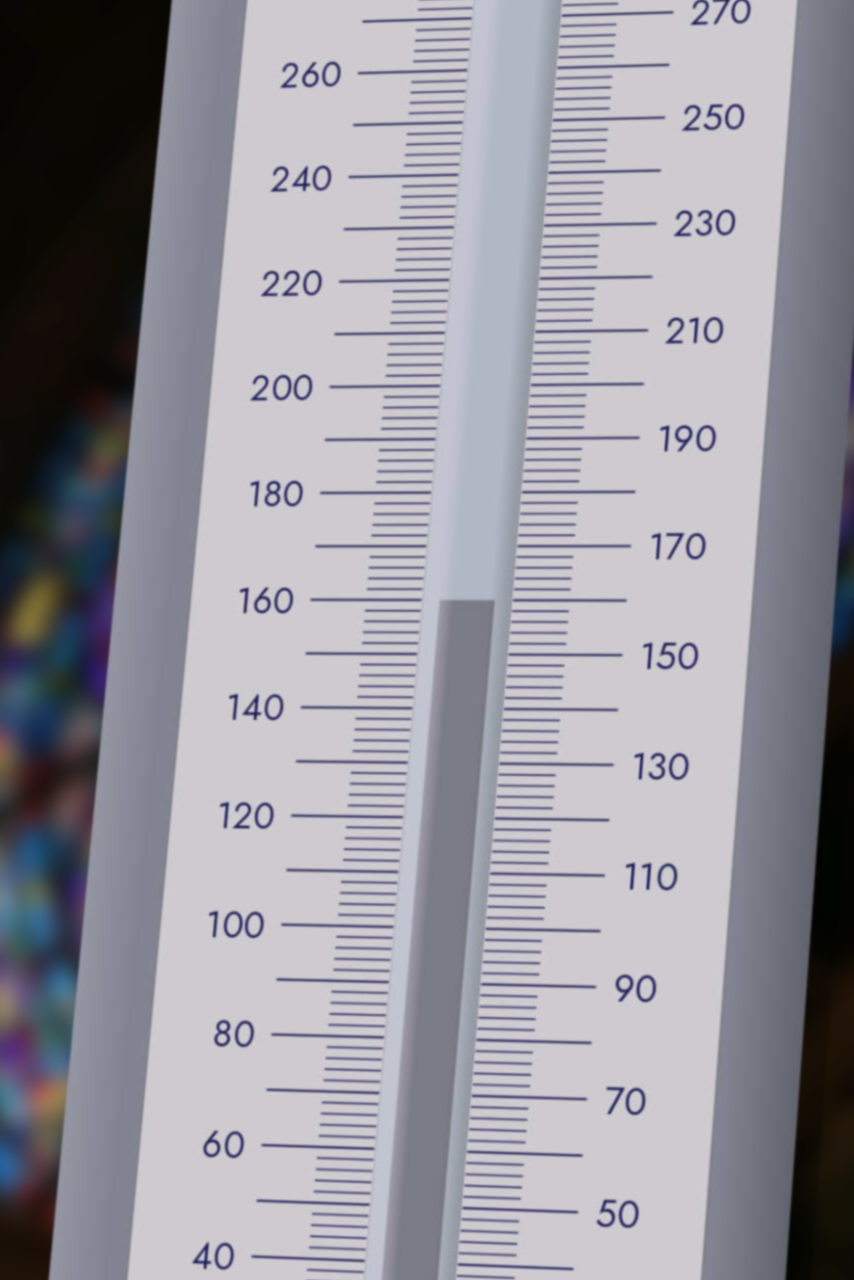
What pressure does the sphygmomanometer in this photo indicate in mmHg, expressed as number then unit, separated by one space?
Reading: 160 mmHg
